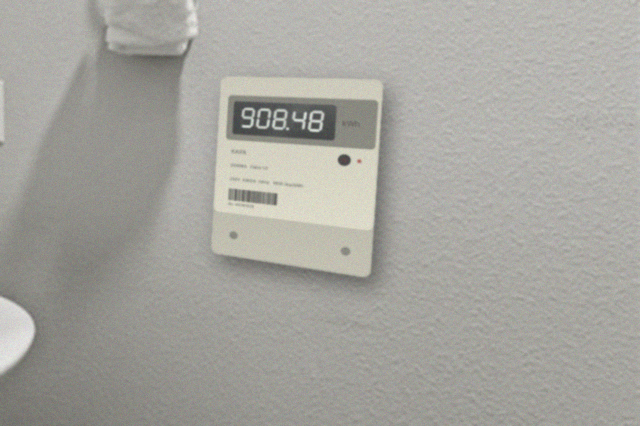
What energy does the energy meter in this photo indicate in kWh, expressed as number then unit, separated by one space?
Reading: 908.48 kWh
